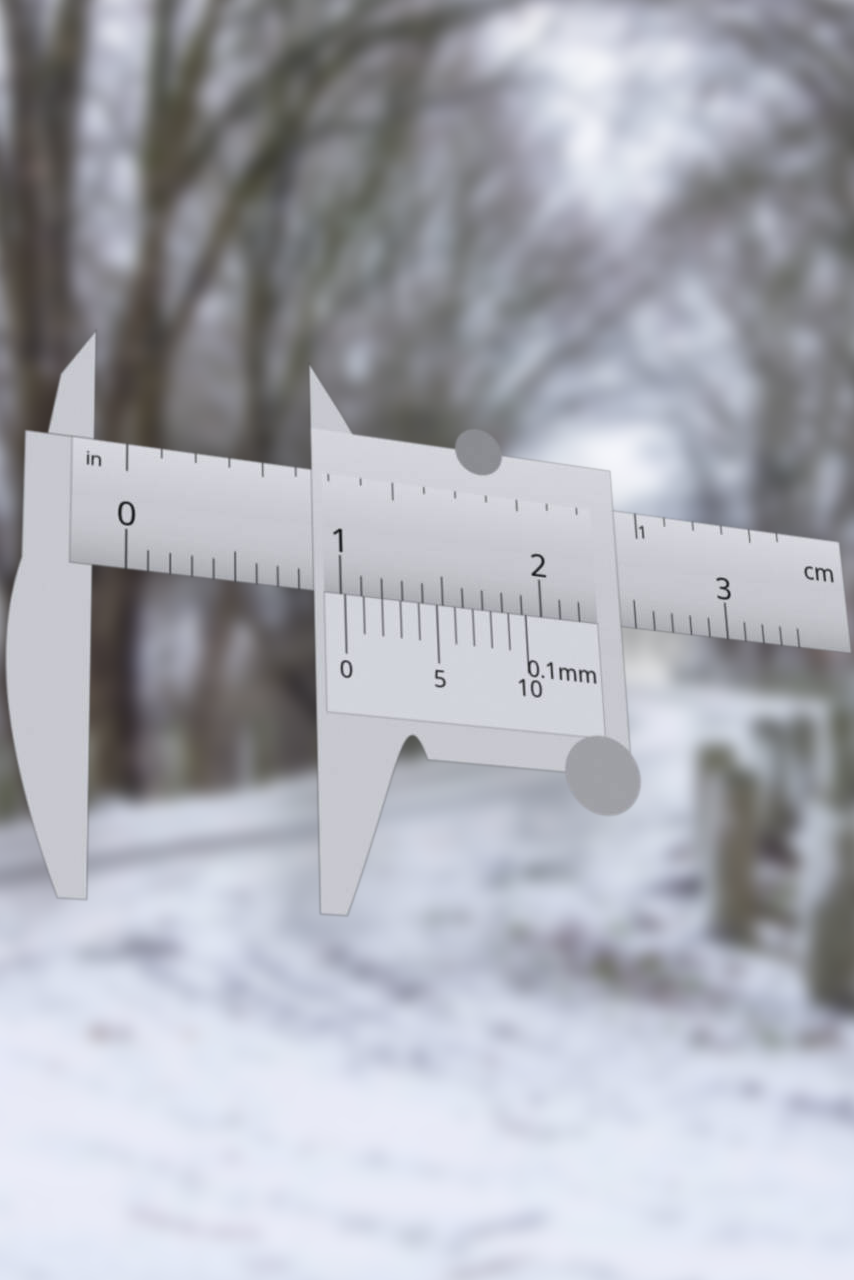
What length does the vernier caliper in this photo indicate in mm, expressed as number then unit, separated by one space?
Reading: 10.2 mm
